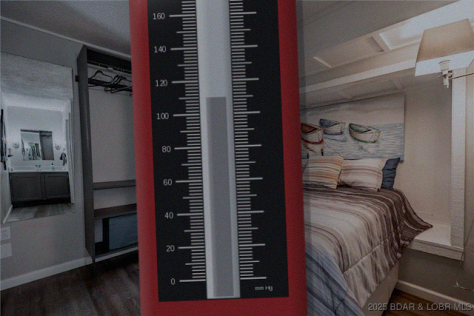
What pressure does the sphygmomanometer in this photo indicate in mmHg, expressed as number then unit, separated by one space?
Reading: 110 mmHg
